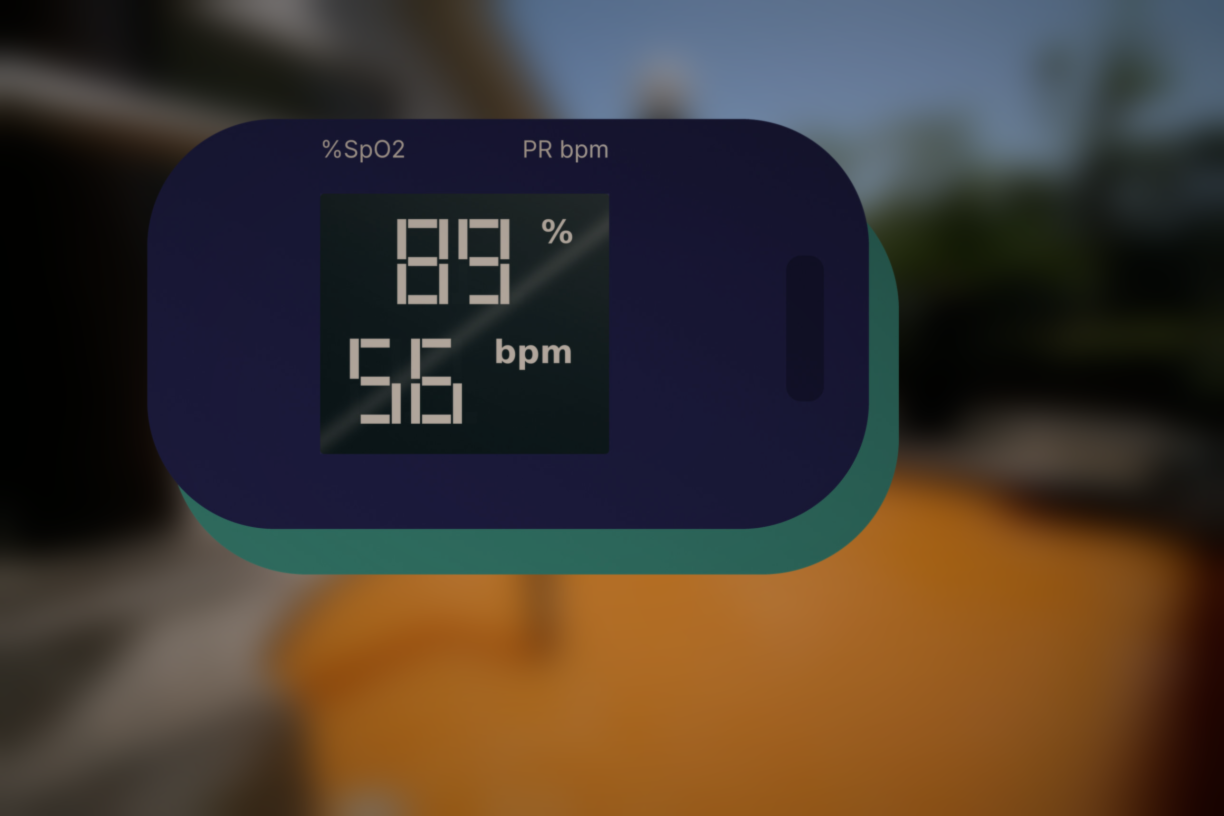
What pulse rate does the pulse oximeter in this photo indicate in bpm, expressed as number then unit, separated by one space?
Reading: 56 bpm
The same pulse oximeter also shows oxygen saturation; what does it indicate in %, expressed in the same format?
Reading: 89 %
